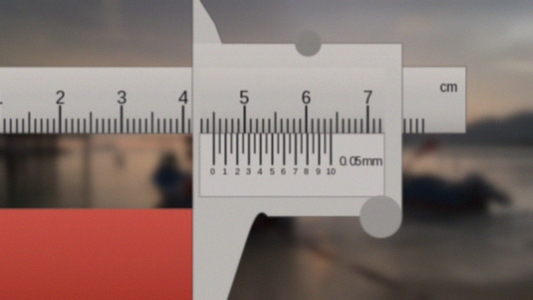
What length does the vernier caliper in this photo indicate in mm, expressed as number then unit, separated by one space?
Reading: 45.0 mm
